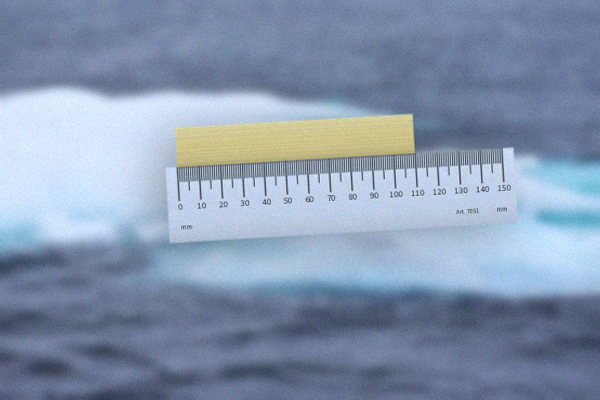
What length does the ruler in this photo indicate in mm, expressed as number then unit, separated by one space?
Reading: 110 mm
